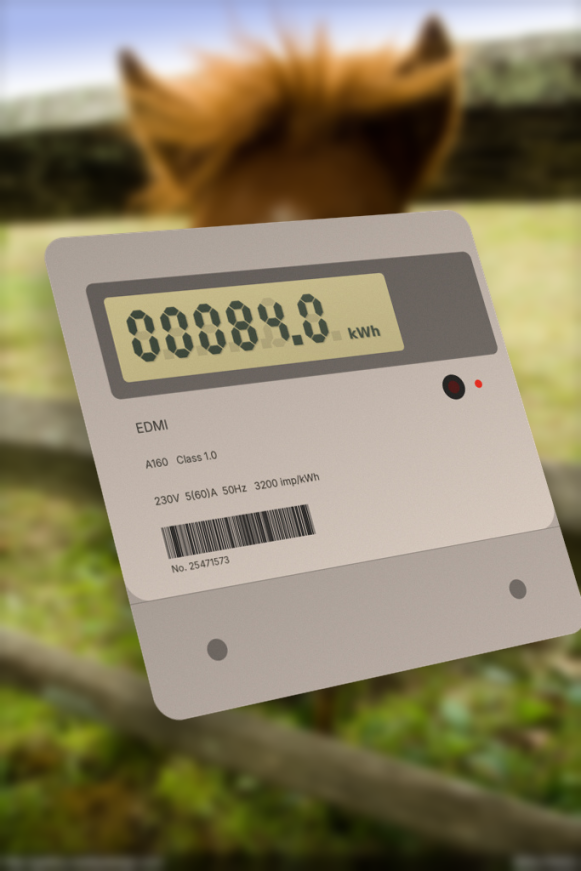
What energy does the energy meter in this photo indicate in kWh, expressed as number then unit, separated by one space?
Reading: 84.0 kWh
